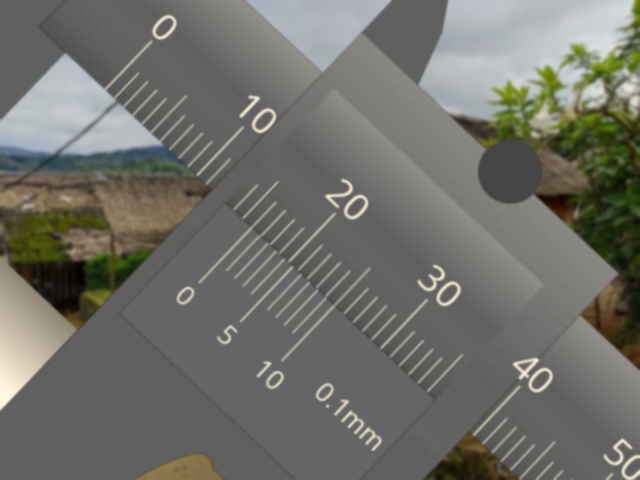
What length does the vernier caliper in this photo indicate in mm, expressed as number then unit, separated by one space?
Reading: 16.0 mm
